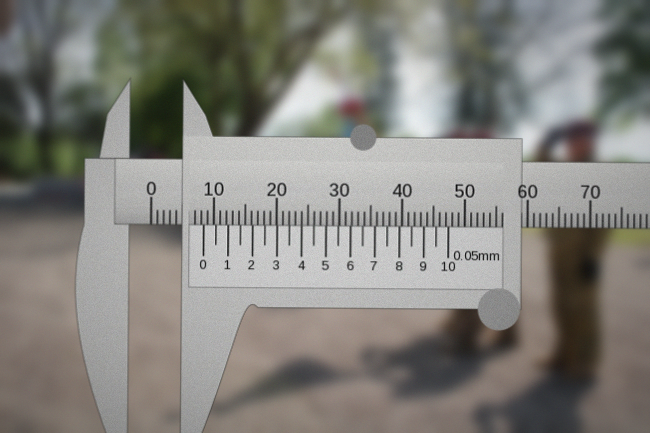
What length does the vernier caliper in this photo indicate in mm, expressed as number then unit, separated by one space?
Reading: 8.4 mm
